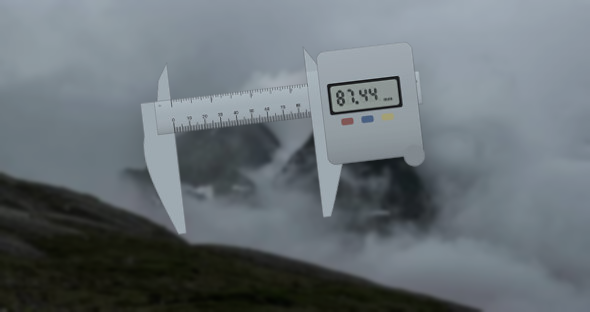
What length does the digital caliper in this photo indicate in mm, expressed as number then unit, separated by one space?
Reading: 87.44 mm
